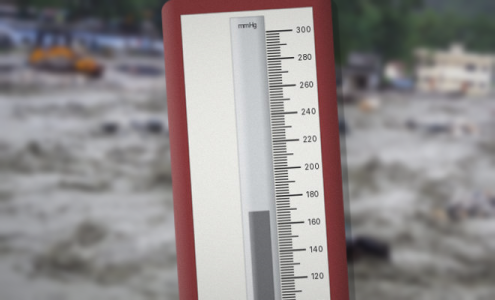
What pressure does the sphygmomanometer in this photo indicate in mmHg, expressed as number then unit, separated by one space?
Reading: 170 mmHg
